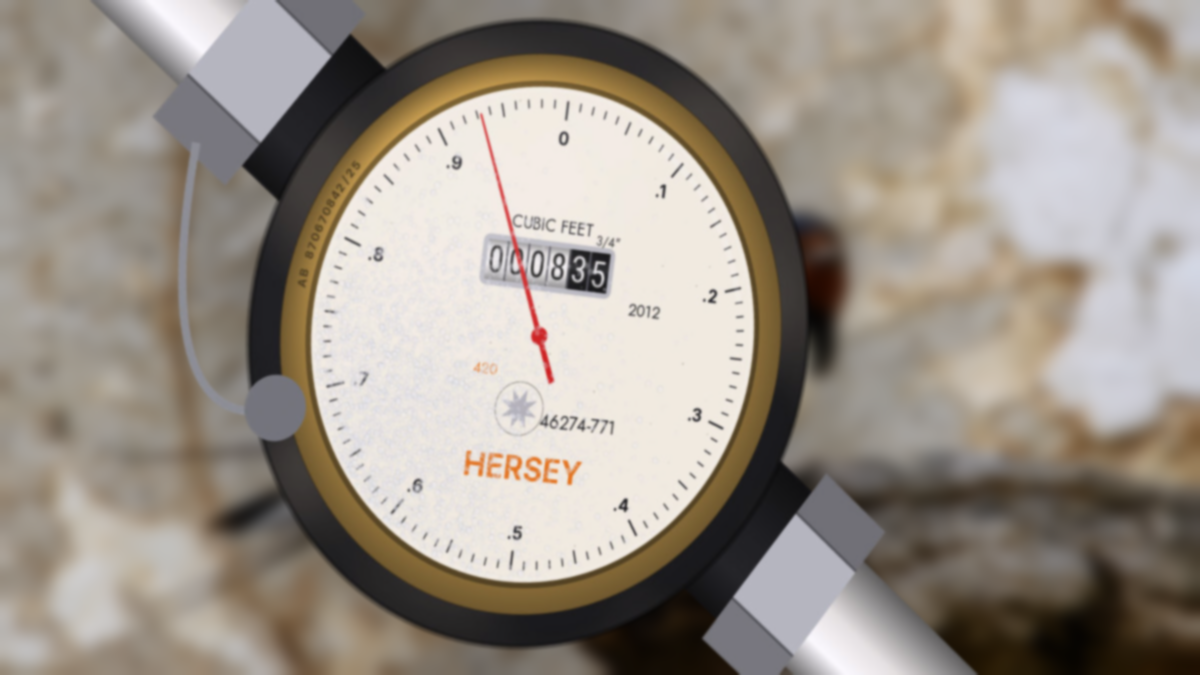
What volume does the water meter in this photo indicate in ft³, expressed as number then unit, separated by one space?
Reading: 834.93 ft³
